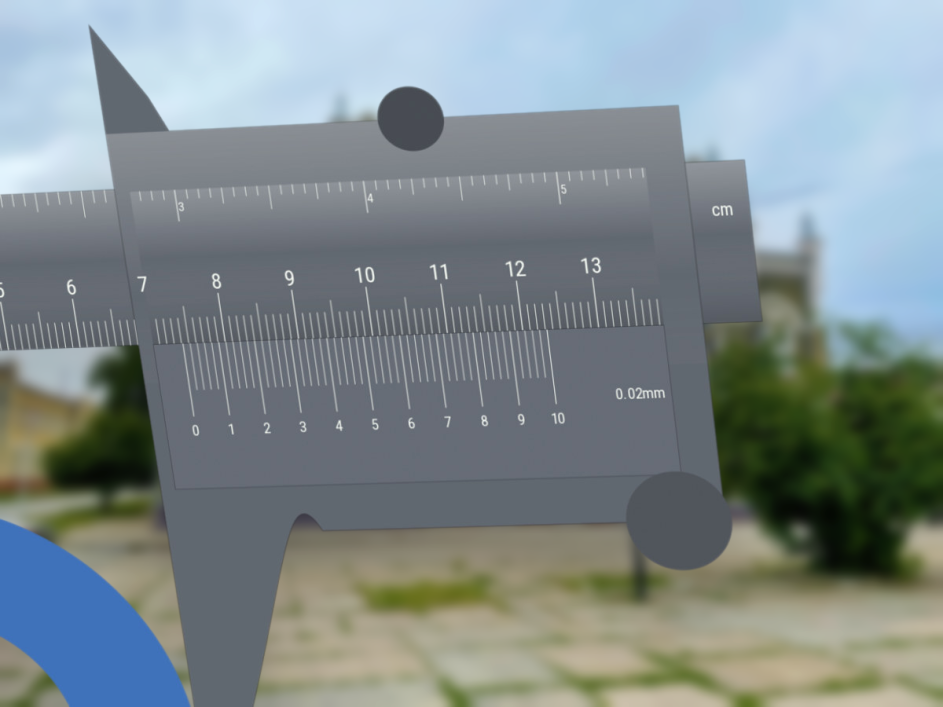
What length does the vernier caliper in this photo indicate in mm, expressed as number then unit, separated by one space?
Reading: 74.2 mm
